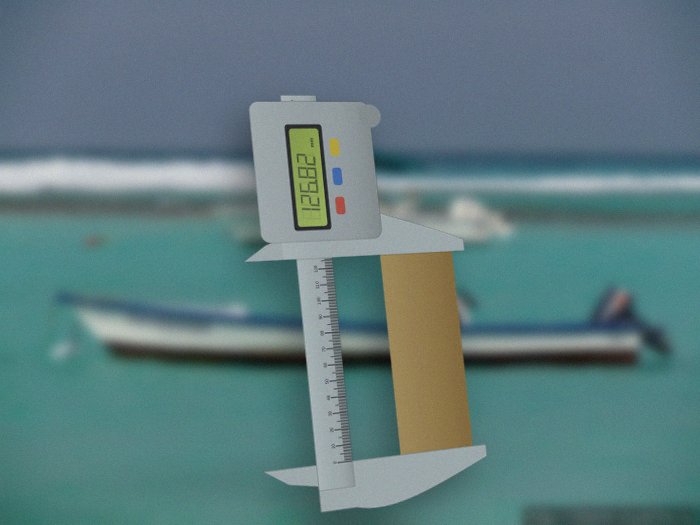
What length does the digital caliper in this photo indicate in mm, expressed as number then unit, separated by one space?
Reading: 126.82 mm
